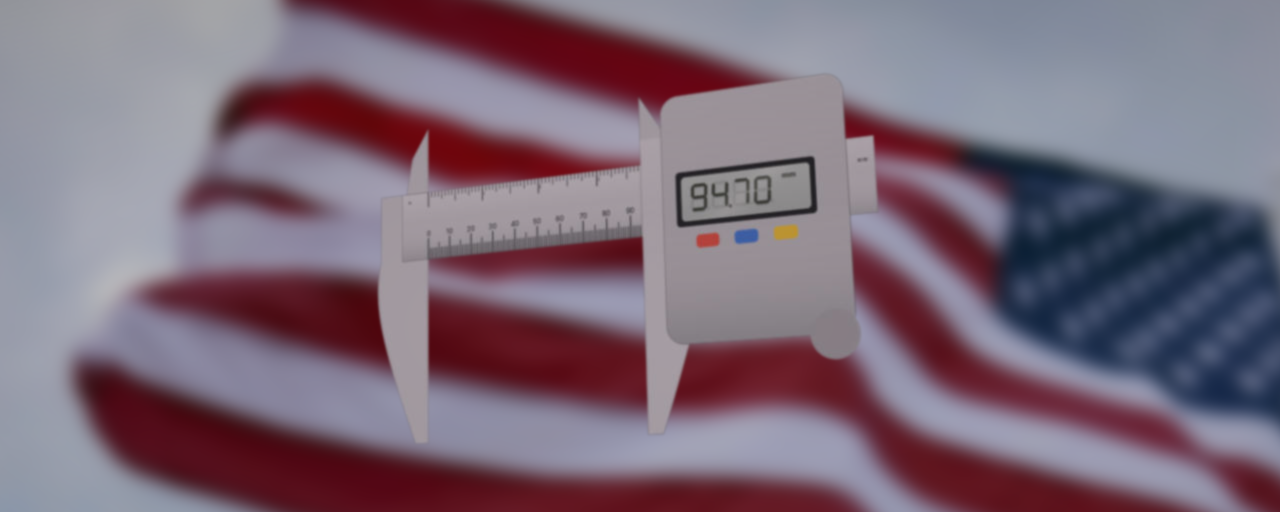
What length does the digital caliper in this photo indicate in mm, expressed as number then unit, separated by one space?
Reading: 94.70 mm
